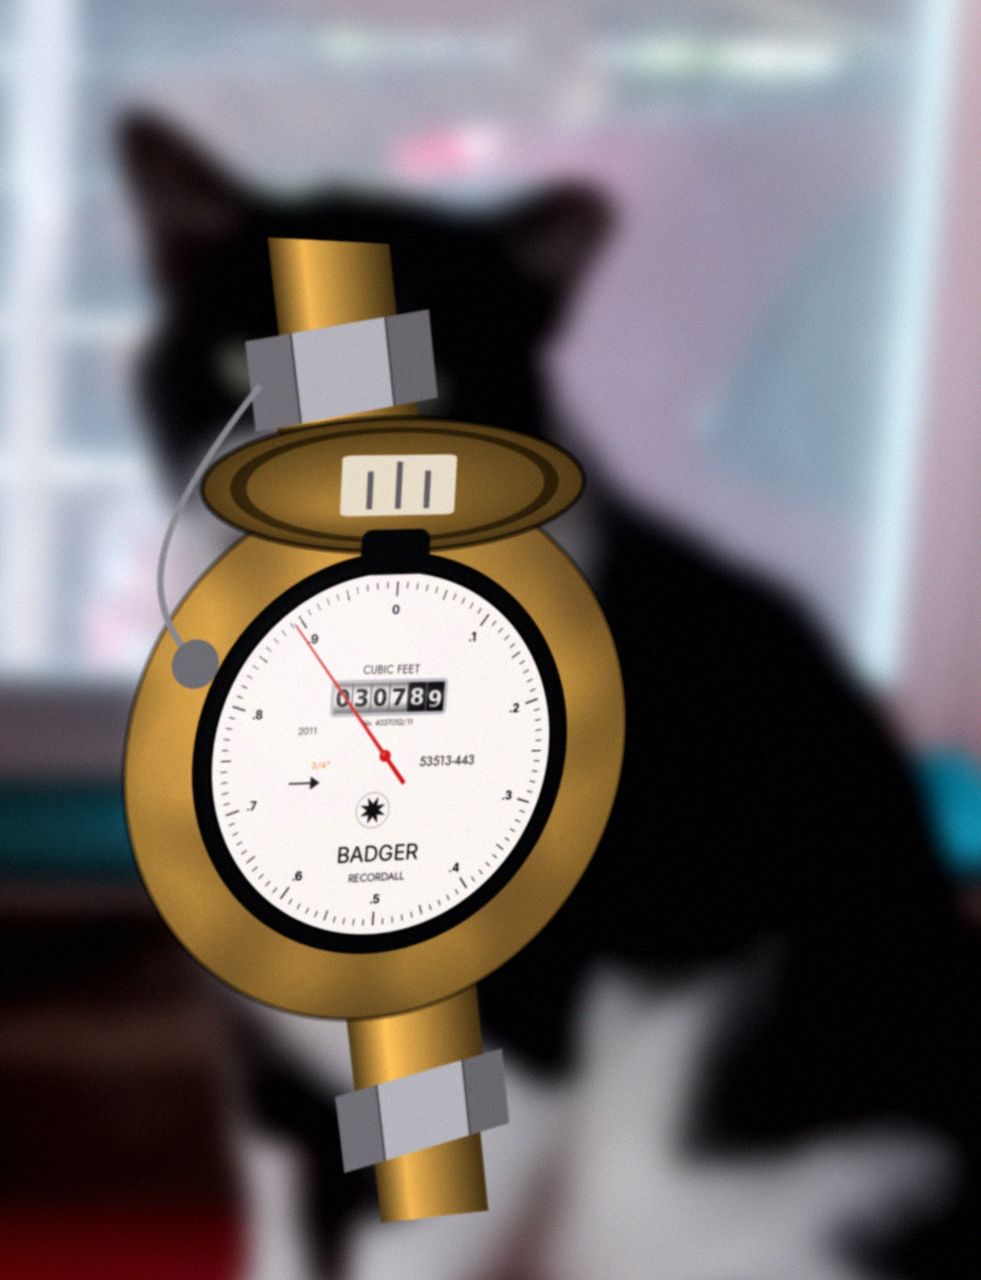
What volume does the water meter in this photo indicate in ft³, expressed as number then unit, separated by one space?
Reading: 30788.89 ft³
